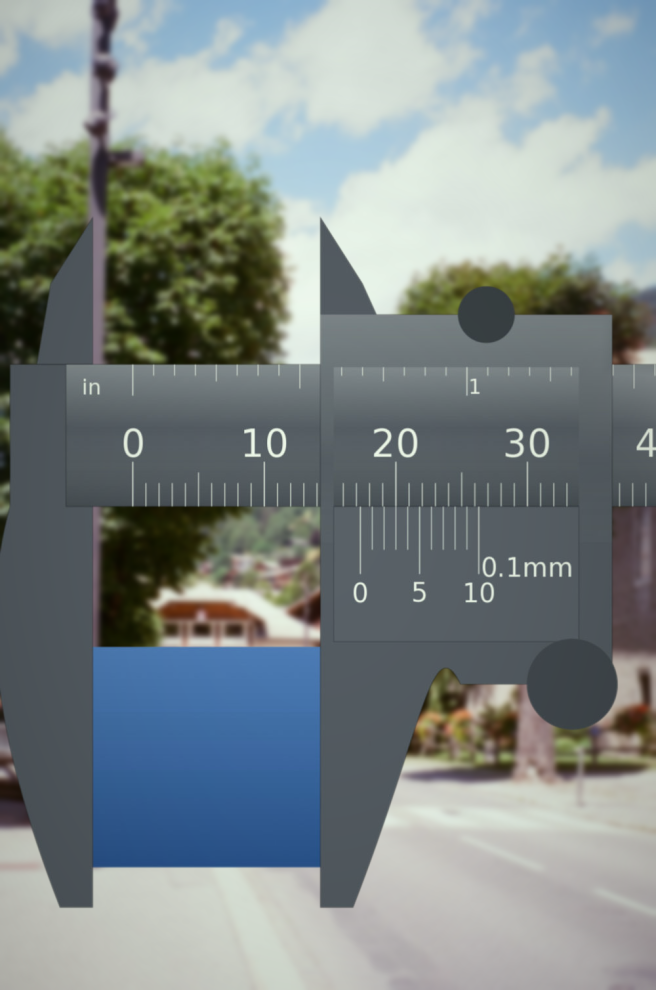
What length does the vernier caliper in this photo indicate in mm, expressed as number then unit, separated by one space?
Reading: 17.3 mm
